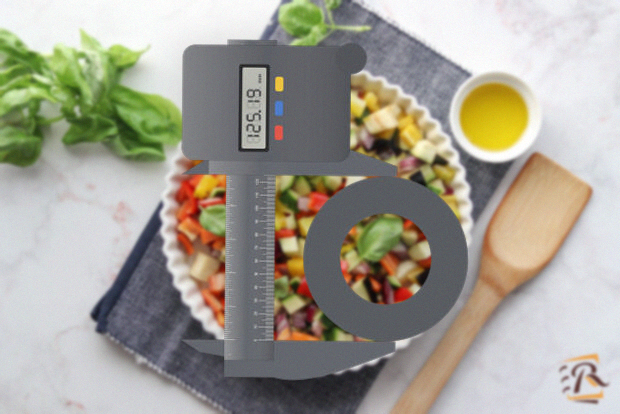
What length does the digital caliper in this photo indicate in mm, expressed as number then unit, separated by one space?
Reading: 125.19 mm
